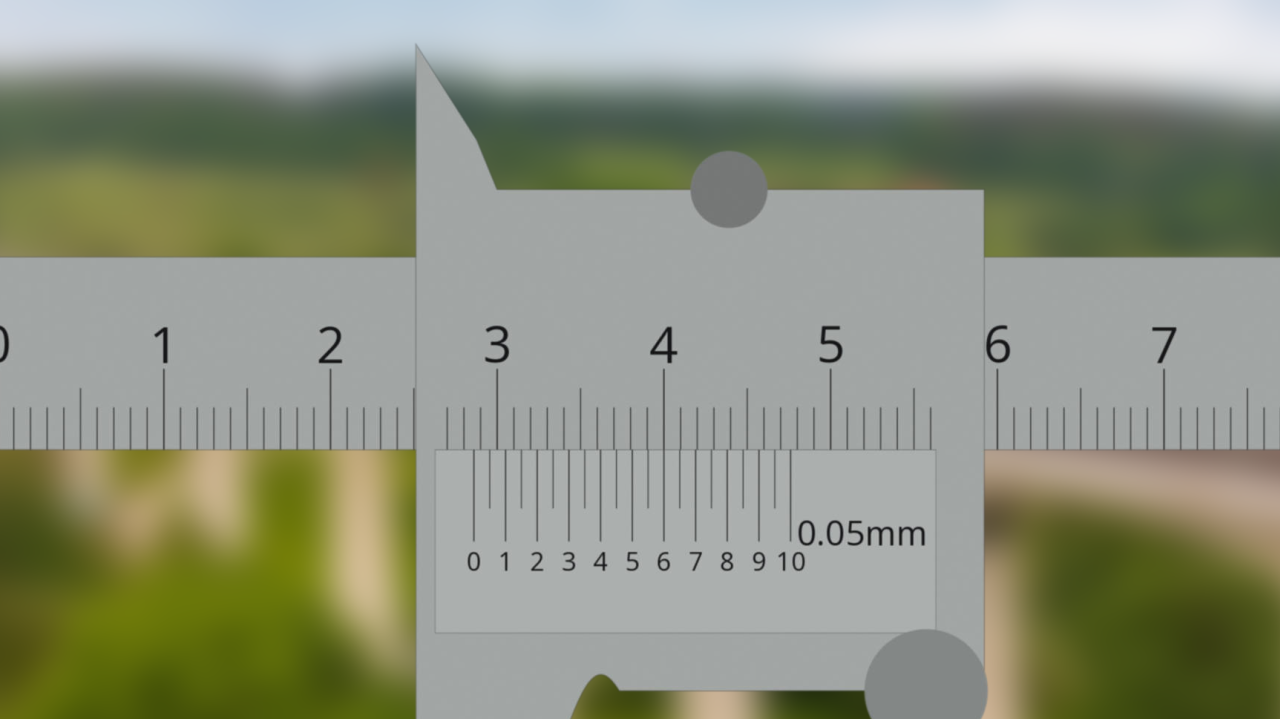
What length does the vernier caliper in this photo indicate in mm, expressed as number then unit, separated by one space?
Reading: 28.6 mm
